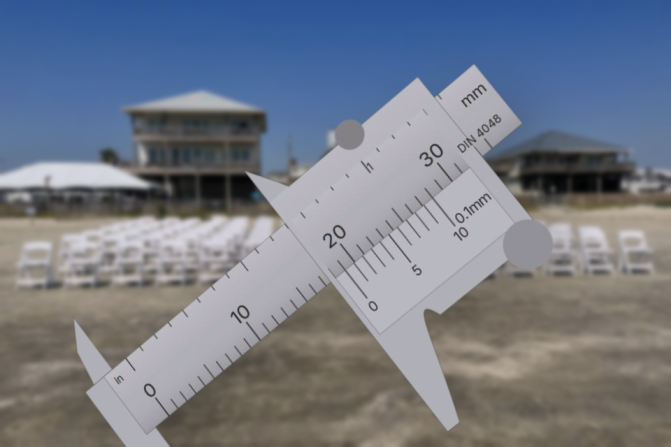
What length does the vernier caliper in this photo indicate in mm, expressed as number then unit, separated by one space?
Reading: 19.0 mm
